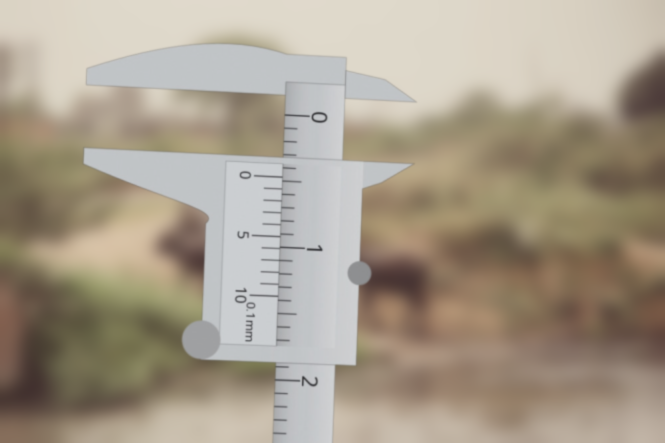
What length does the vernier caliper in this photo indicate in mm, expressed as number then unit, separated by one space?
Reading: 4.7 mm
